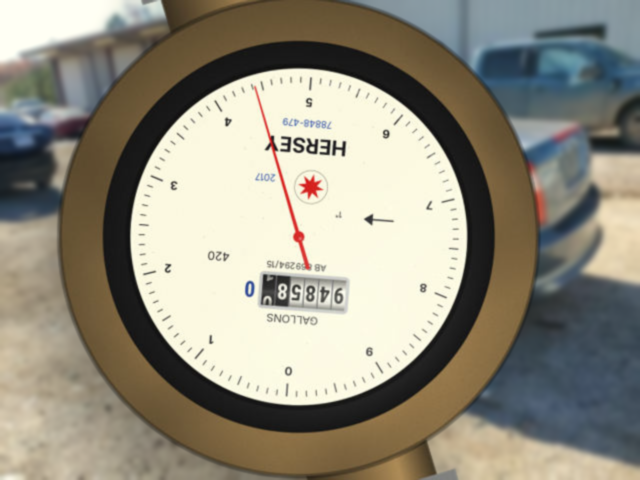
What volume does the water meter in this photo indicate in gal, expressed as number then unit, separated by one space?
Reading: 9485804.4 gal
